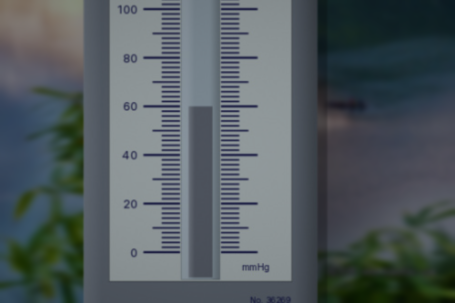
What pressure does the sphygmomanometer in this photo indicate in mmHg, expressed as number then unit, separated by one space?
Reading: 60 mmHg
